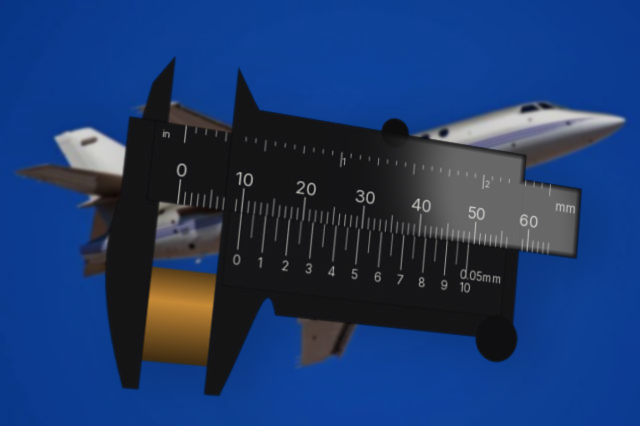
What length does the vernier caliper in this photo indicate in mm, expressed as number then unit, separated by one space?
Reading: 10.0 mm
